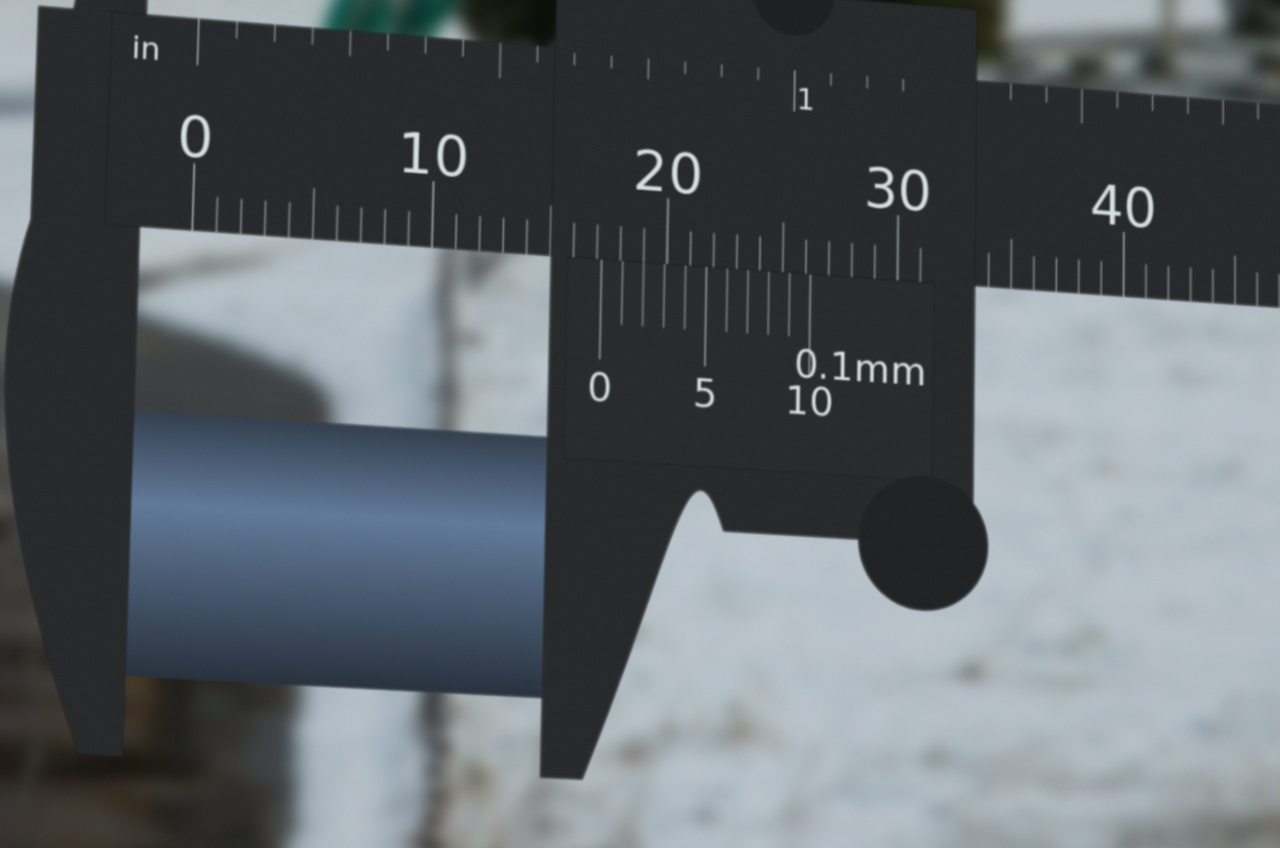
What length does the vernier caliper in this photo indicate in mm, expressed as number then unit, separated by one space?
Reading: 17.2 mm
